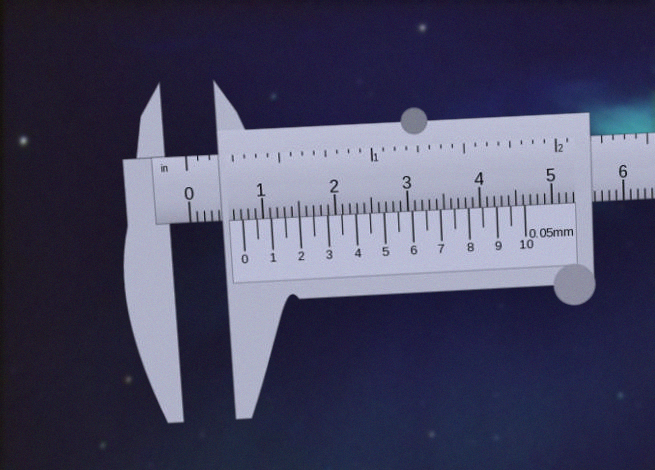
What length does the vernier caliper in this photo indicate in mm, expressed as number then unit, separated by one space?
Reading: 7.2 mm
